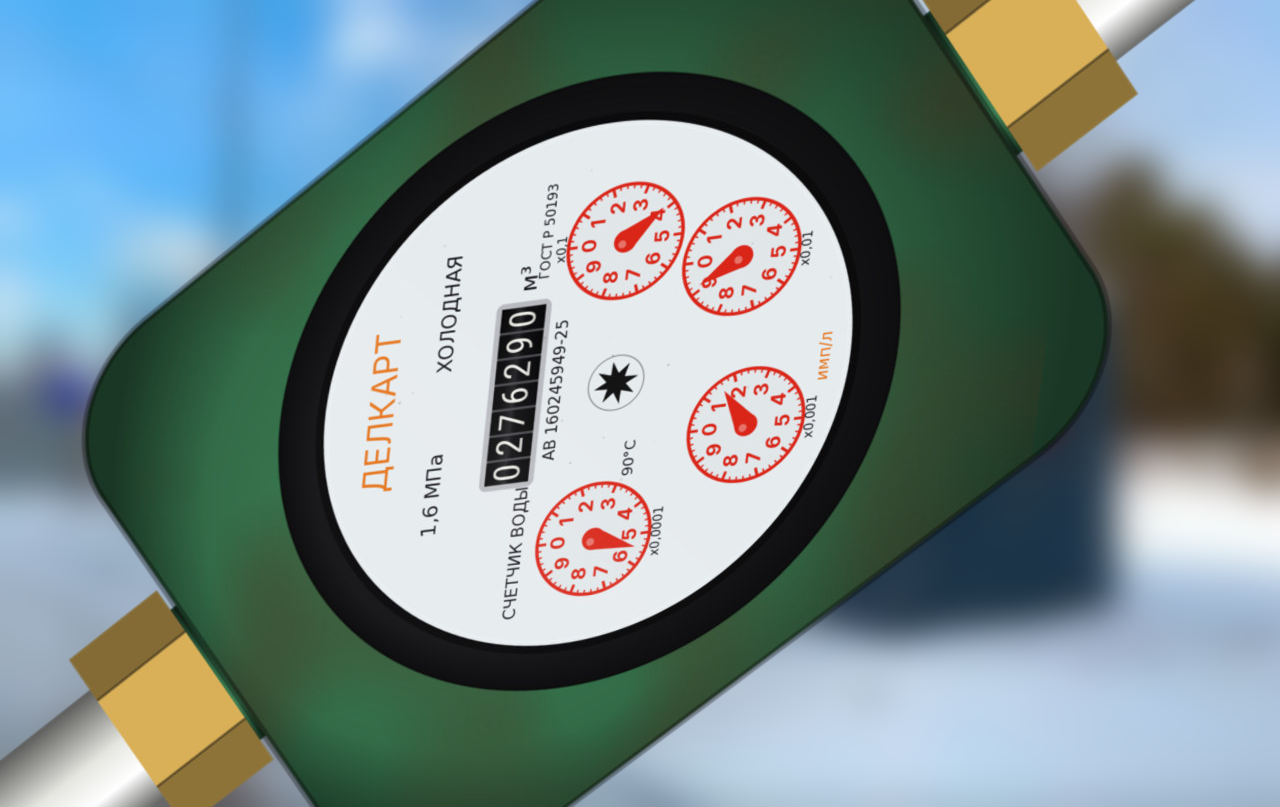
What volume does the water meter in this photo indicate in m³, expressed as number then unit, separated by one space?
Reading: 276290.3915 m³
